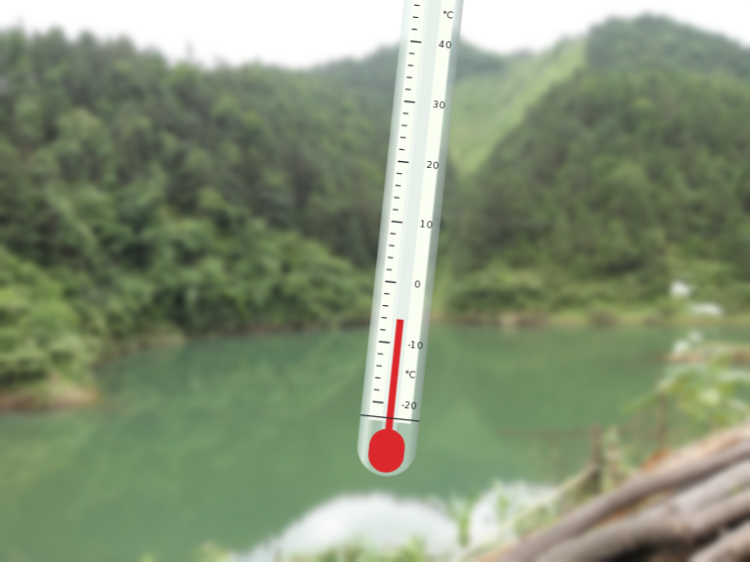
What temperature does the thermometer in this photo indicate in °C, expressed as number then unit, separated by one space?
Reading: -6 °C
